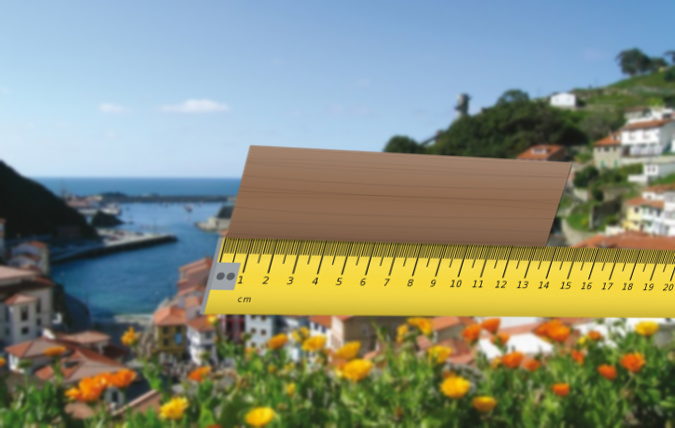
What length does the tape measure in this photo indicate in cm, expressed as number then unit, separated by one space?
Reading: 13.5 cm
